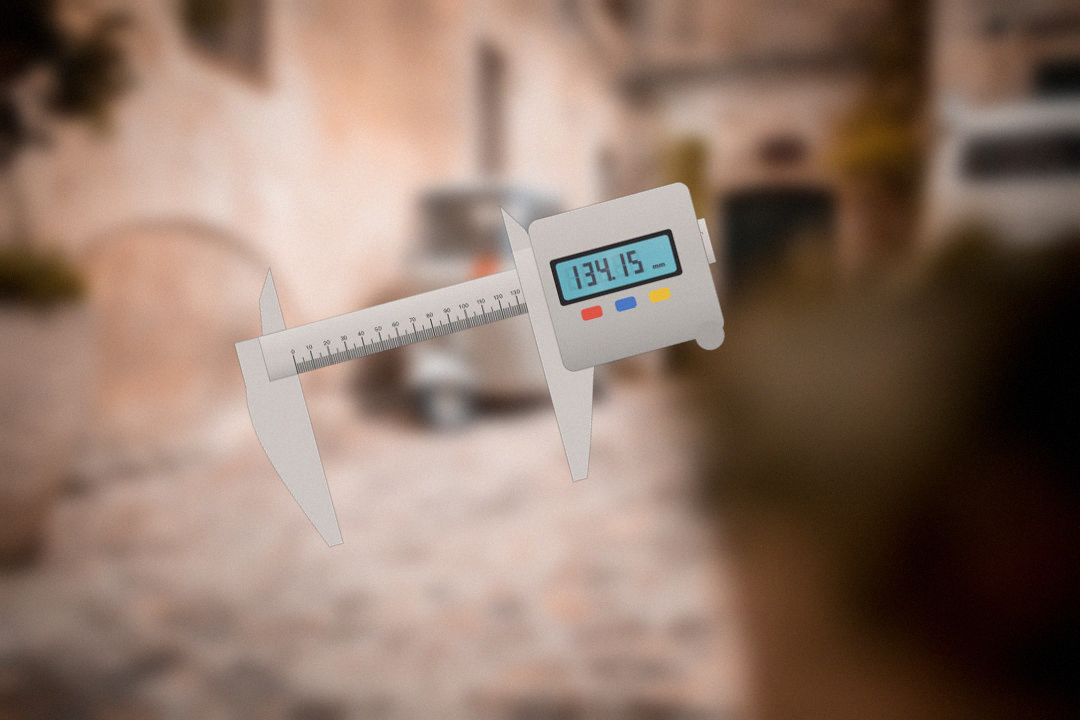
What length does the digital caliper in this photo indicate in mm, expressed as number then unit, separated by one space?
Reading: 134.15 mm
